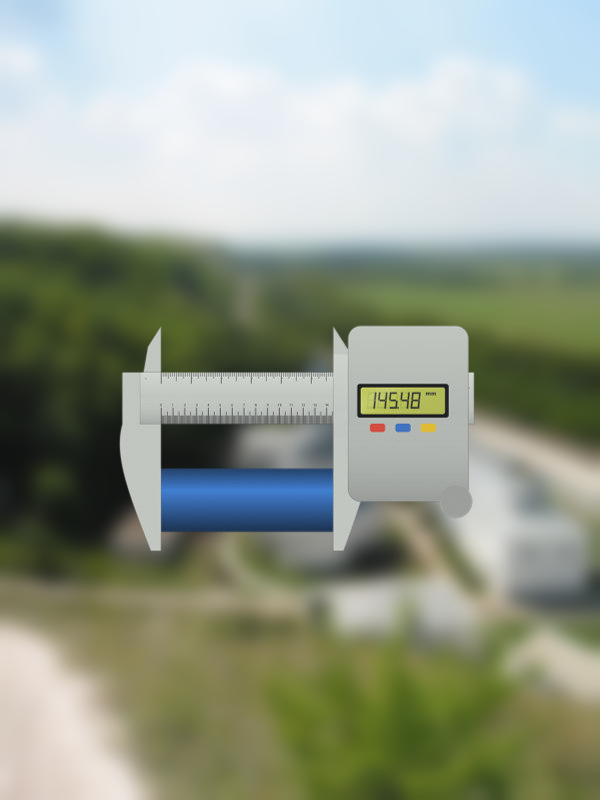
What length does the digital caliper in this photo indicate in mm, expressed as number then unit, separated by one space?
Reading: 145.48 mm
